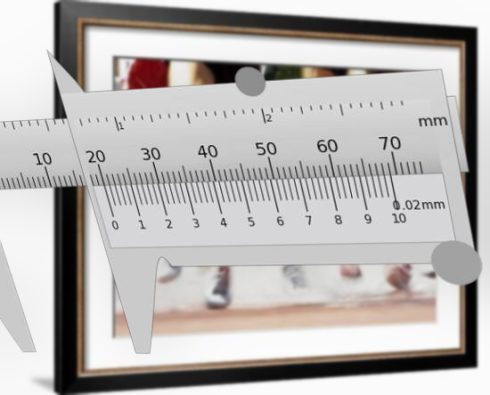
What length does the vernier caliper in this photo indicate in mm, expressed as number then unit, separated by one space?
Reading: 20.0 mm
